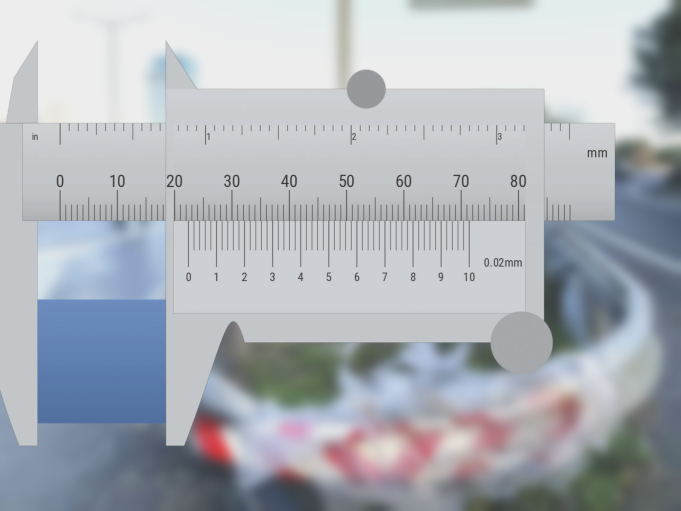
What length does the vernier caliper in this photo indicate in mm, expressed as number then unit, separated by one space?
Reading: 22.4 mm
